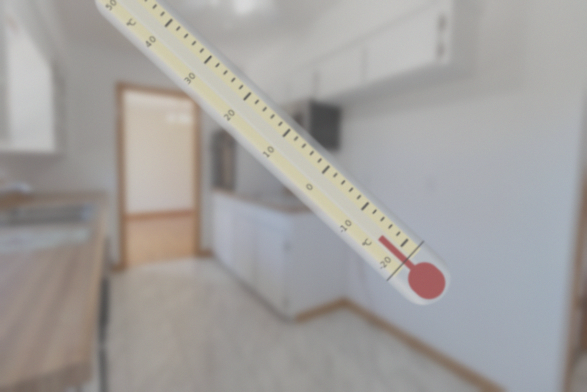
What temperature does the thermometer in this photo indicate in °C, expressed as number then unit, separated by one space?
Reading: -16 °C
